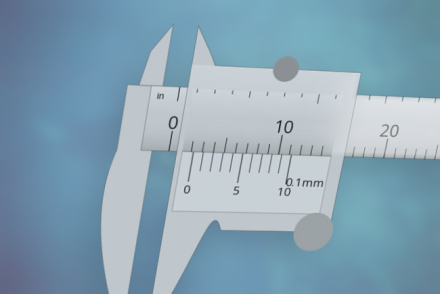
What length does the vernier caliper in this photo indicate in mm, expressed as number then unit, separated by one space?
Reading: 2.2 mm
